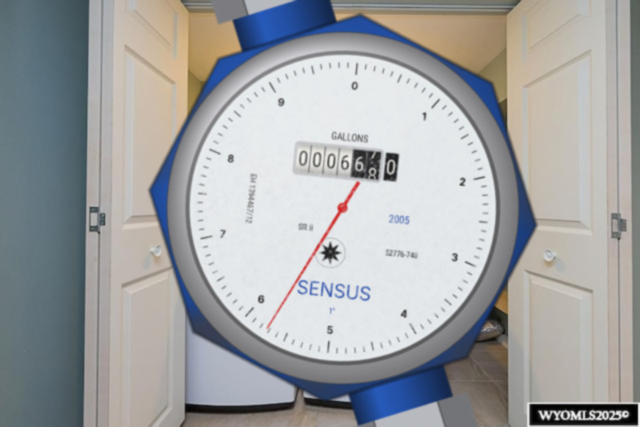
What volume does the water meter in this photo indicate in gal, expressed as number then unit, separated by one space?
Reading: 6675.7 gal
